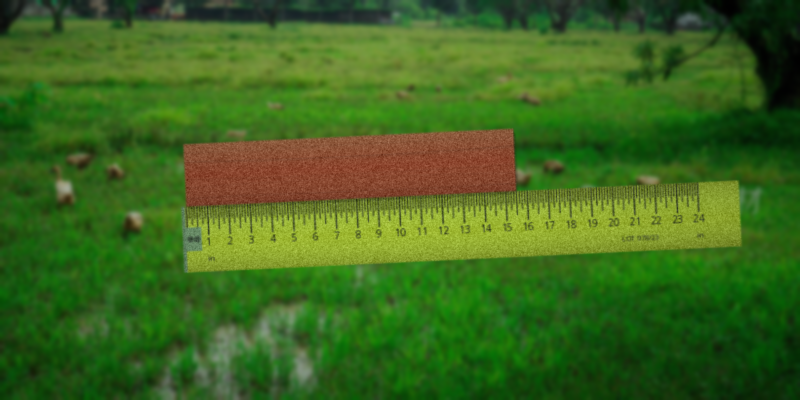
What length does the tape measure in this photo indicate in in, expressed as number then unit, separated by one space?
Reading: 15.5 in
